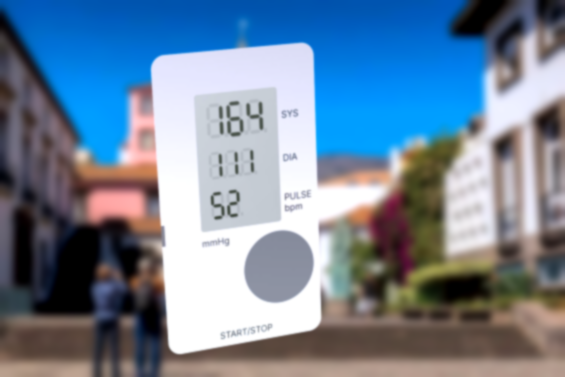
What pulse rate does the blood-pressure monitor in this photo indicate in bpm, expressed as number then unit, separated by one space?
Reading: 52 bpm
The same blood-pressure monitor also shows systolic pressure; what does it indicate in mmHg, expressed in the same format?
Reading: 164 mmHg
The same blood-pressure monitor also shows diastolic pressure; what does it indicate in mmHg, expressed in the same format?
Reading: 111 mmHg
